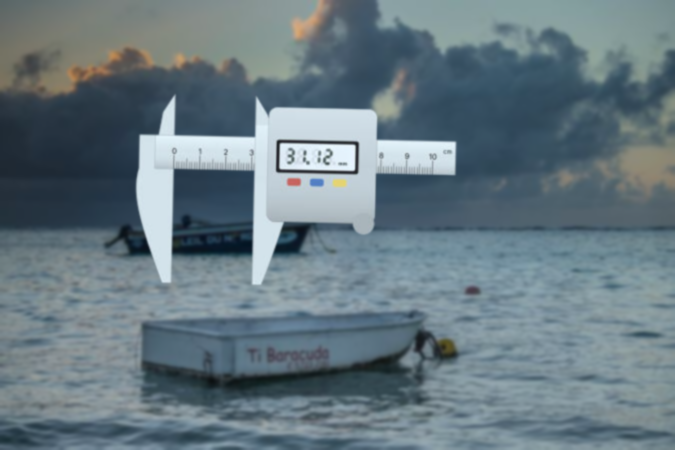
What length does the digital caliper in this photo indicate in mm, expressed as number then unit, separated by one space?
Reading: 31.12 mm
